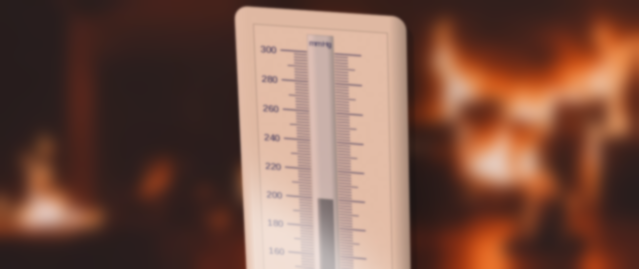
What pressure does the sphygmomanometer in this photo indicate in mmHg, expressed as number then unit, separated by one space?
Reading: 200 mmHg
